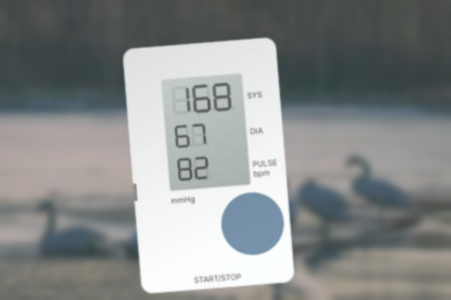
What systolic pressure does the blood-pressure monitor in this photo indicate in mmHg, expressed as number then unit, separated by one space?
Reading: 168 mmHg
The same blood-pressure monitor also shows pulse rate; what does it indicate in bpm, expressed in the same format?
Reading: 82 bpm
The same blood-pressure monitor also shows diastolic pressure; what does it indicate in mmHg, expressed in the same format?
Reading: 67 mmHg
